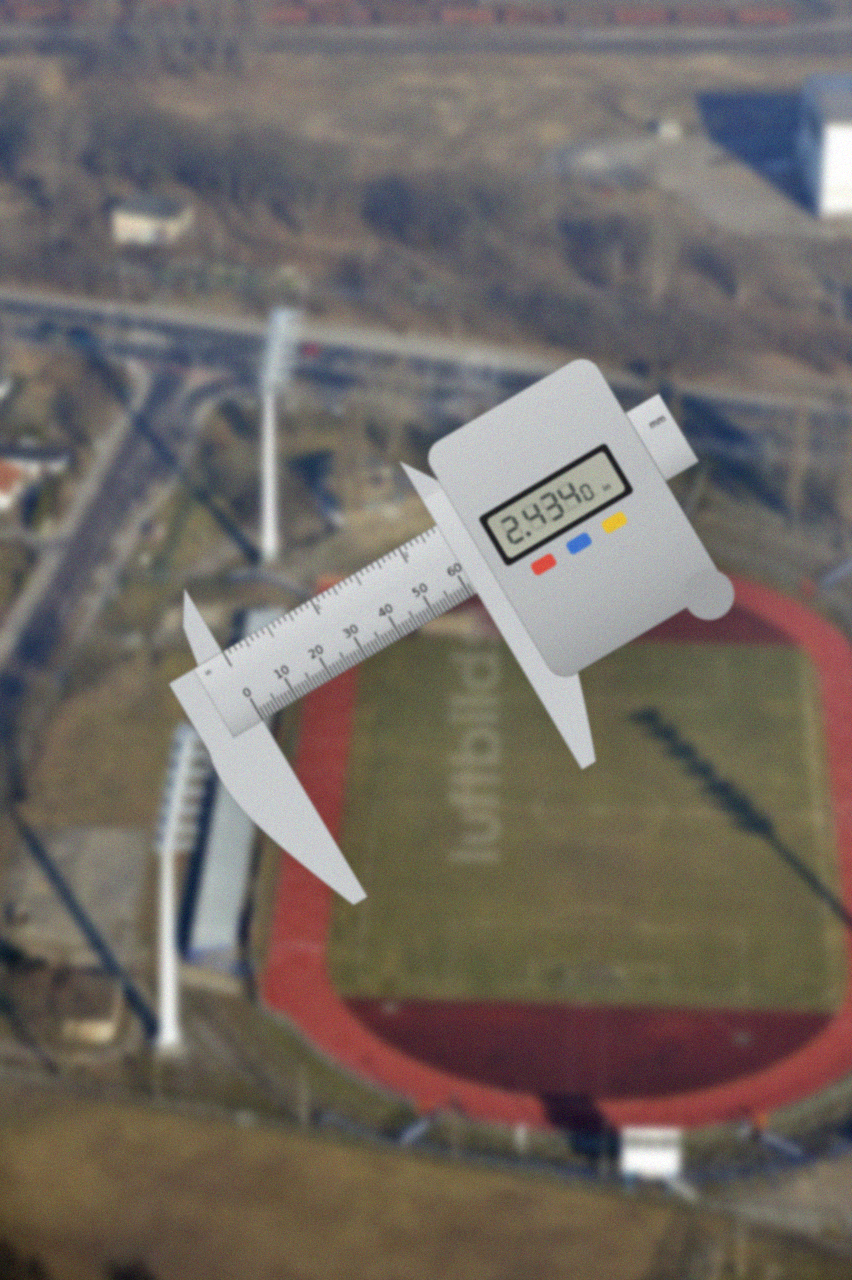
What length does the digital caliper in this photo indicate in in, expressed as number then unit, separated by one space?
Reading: 2.4340 in
